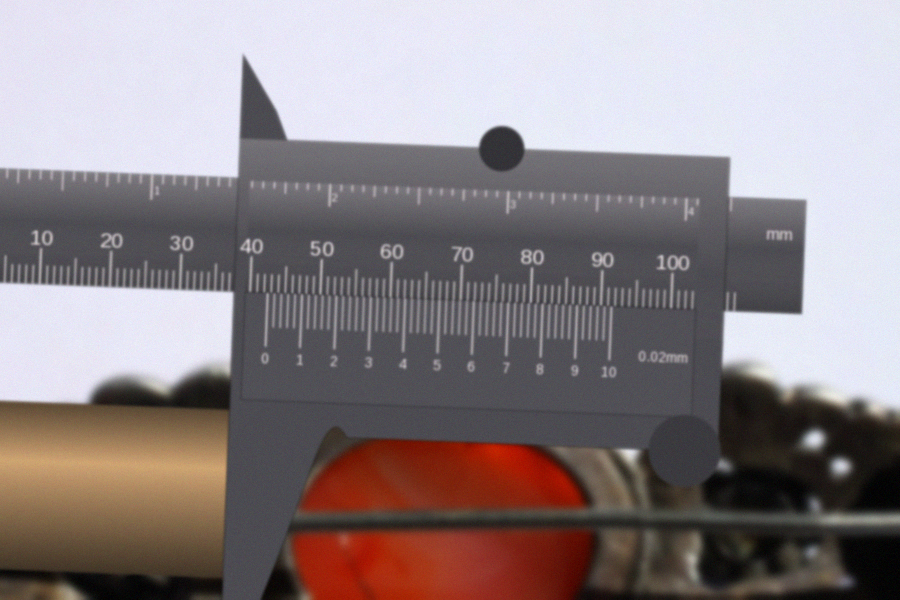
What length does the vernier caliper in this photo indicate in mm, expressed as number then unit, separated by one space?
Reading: 42.5 mm
